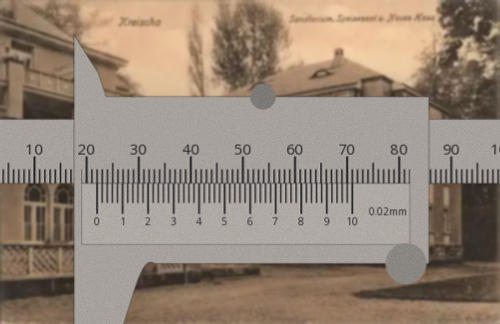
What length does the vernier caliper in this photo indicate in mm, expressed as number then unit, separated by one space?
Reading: 22.0 mm
